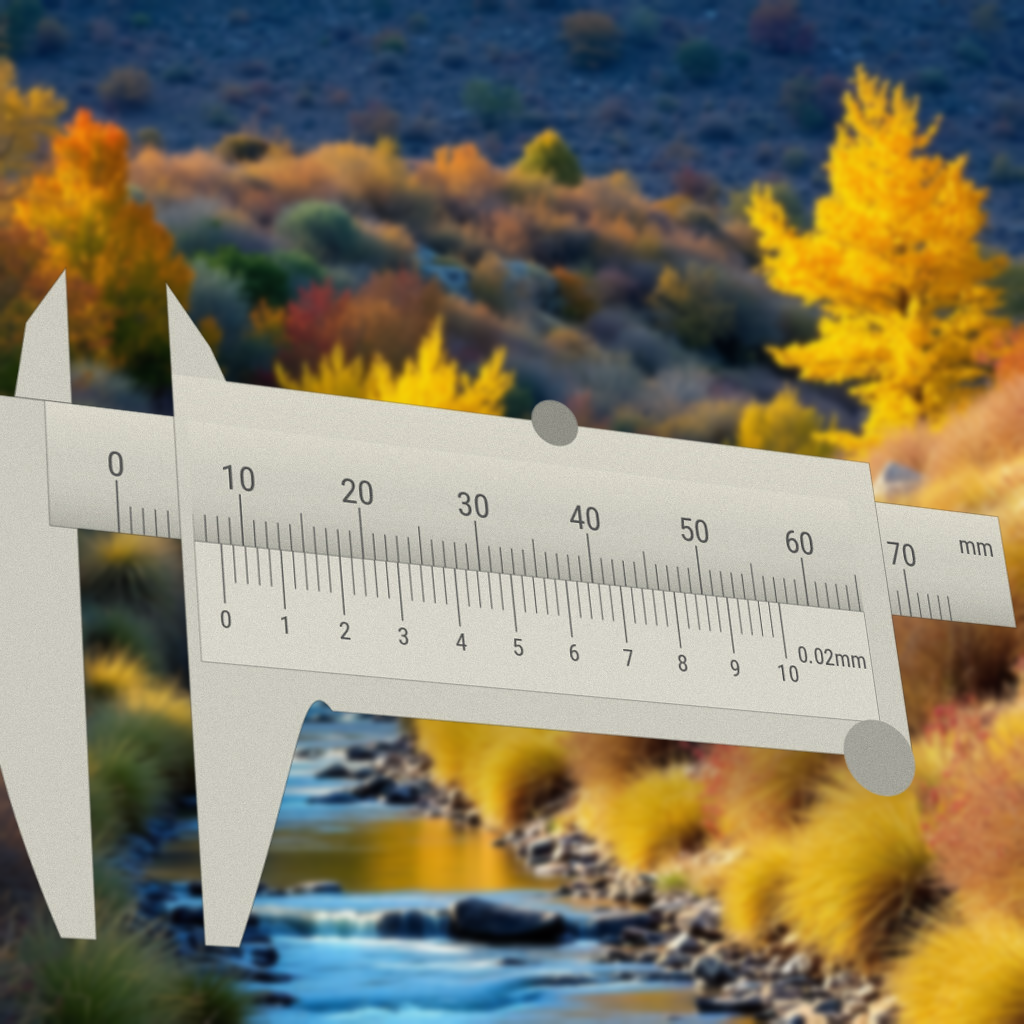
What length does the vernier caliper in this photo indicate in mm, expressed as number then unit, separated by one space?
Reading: 8.2 mm
